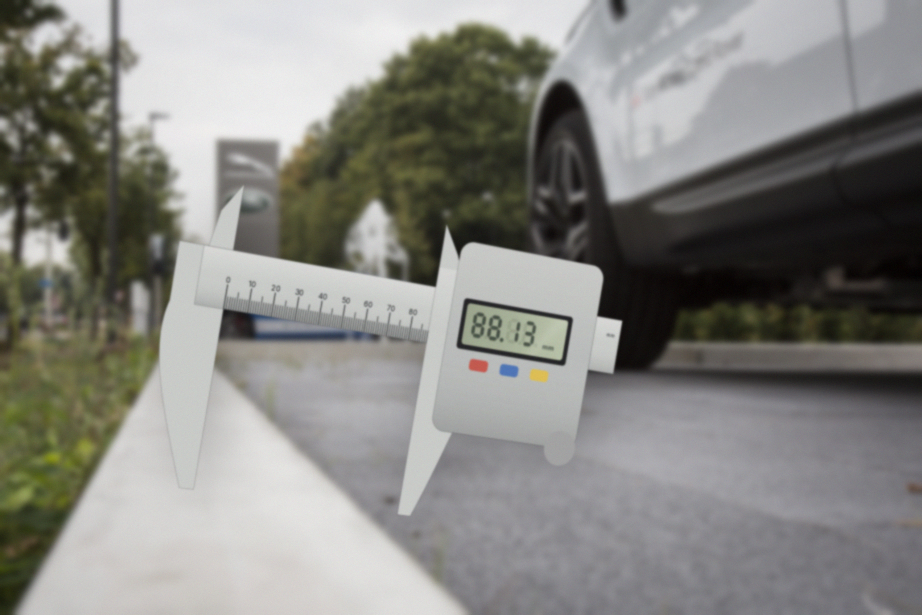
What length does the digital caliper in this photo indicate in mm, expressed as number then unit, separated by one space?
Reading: 88.13 mm
